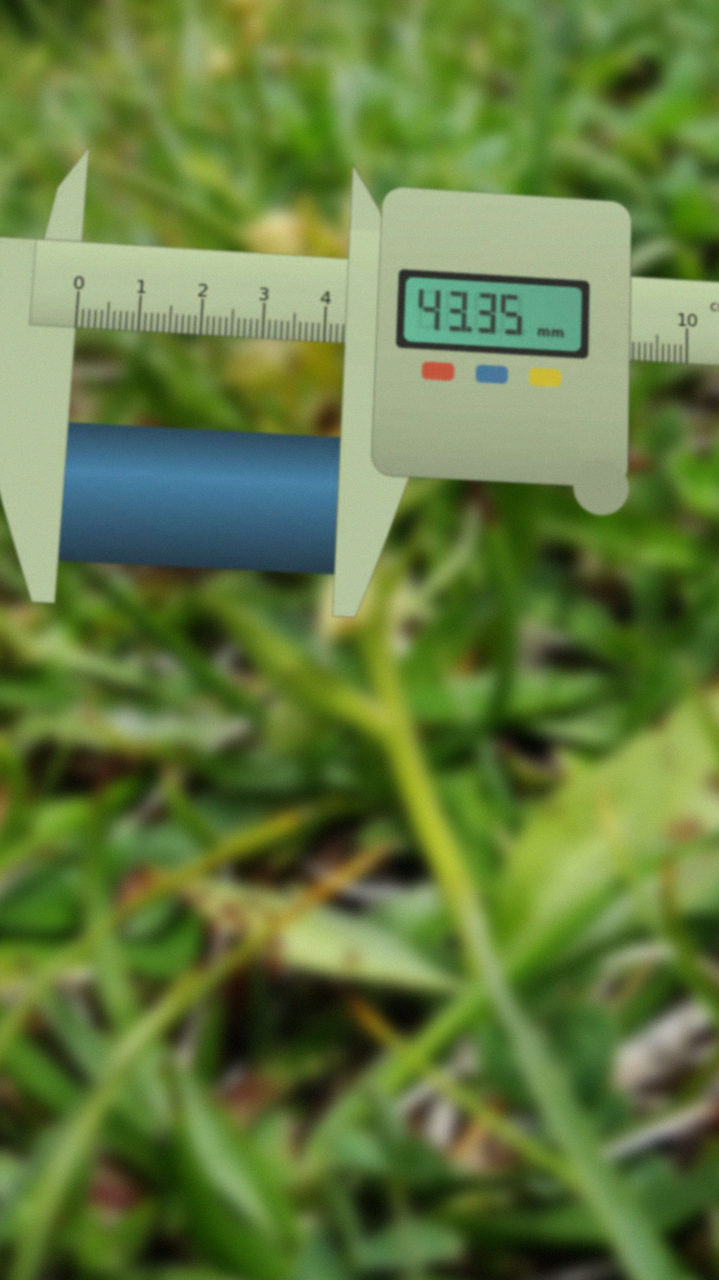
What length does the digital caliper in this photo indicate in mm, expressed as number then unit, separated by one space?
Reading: 43.35 mm
